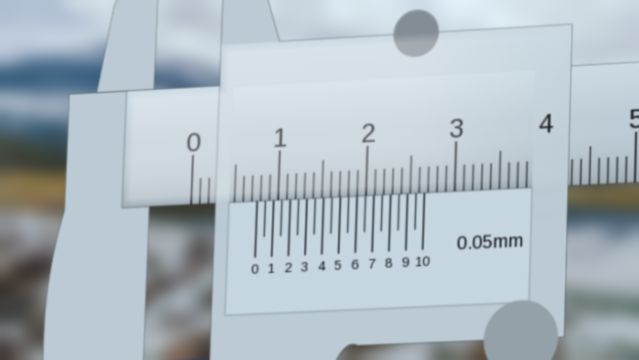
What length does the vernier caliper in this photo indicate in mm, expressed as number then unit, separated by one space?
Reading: 7.6 mm
